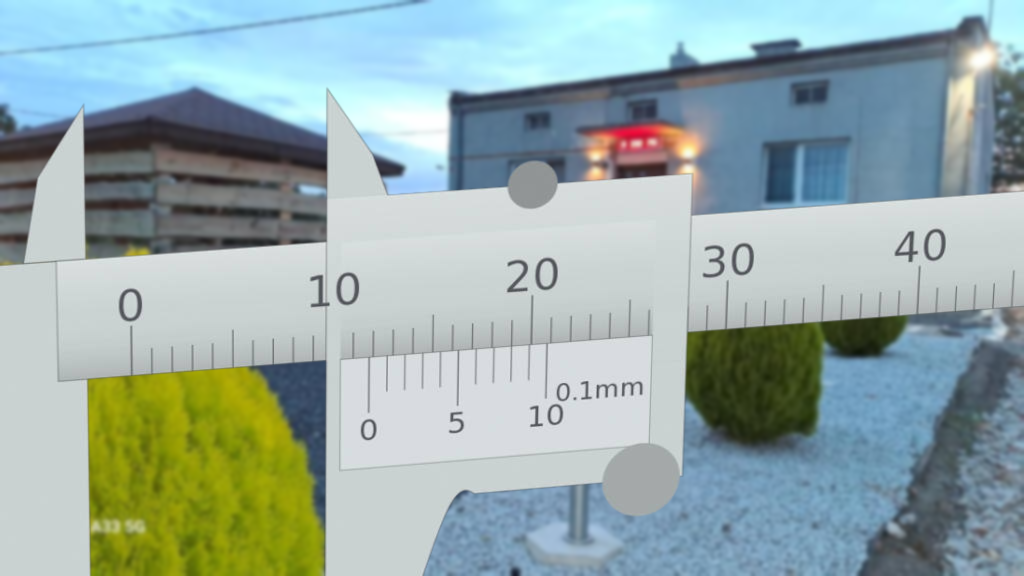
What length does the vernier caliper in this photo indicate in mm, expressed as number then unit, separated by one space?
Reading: 11.8 mm
